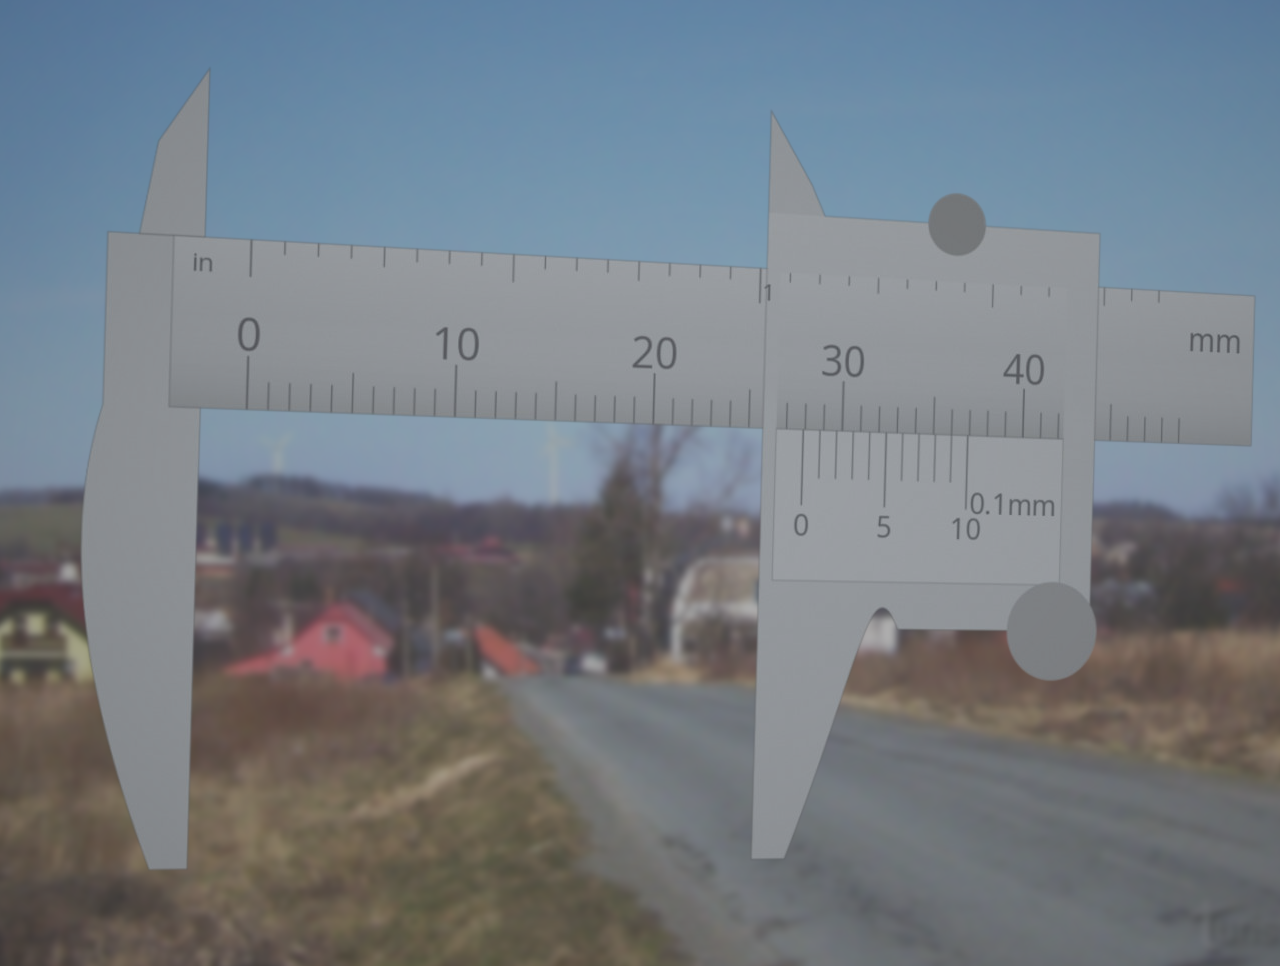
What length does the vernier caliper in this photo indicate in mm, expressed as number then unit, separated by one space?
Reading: 27.9 mm
